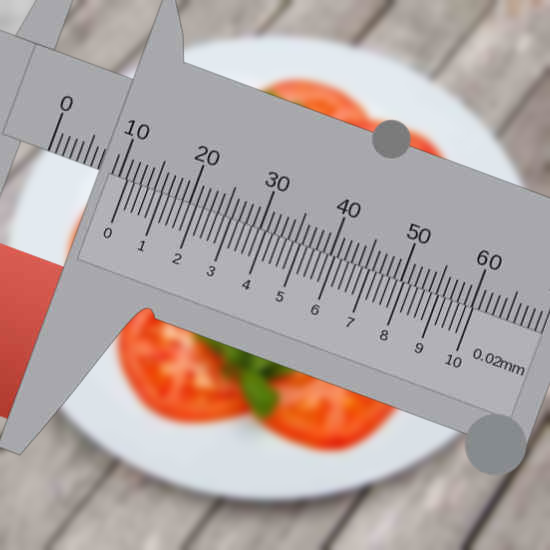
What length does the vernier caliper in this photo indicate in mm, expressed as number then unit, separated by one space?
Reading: 11.2 mm
